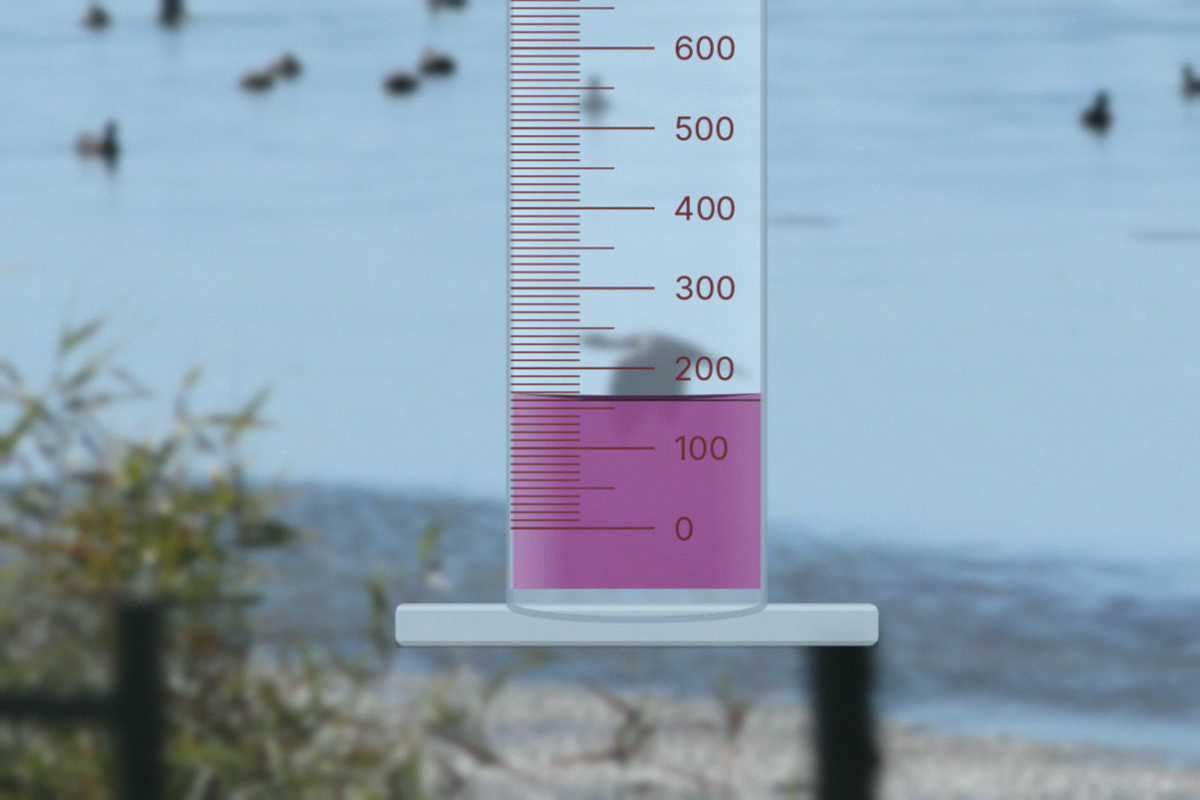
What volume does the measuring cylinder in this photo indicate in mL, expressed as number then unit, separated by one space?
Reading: 160 mL
